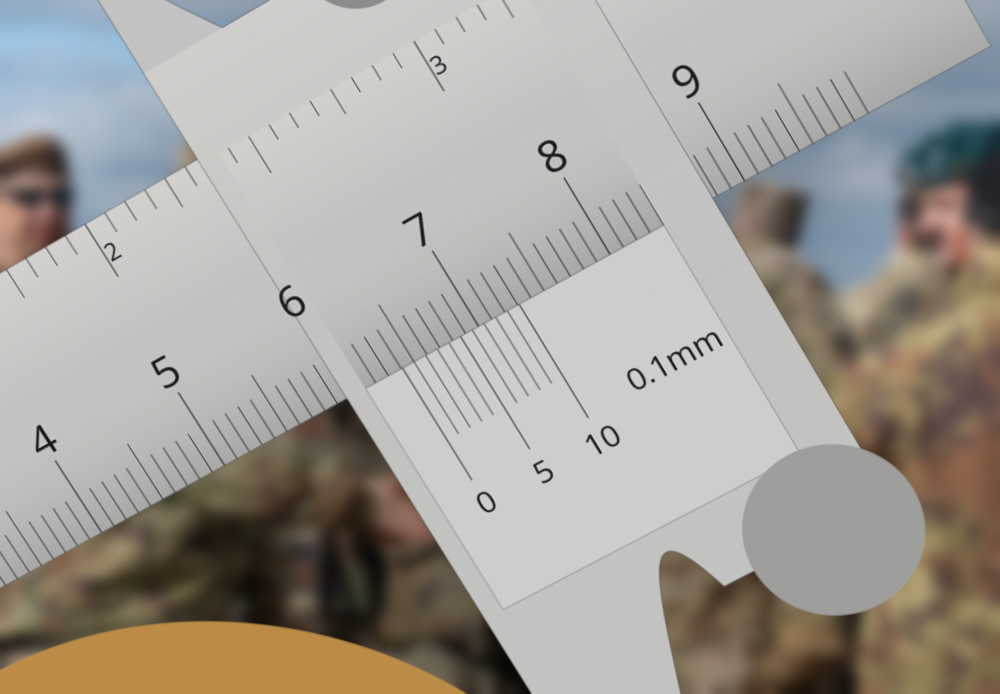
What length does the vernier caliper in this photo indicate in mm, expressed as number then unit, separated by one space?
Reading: 64.1 mm
